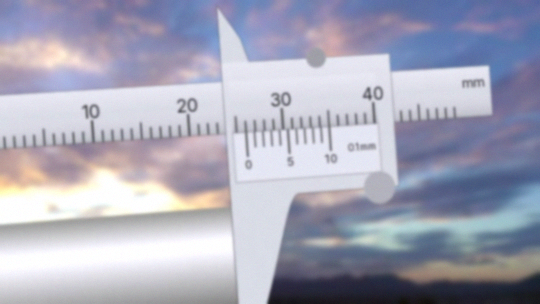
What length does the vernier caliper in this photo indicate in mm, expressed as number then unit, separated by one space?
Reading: 26.0 mm
